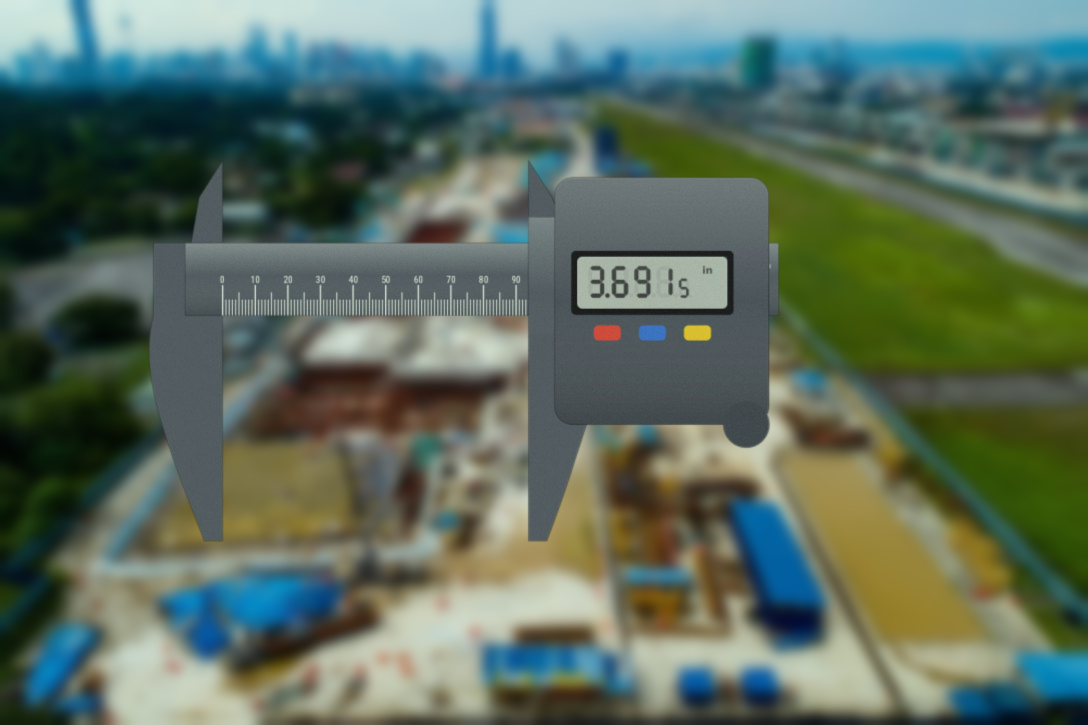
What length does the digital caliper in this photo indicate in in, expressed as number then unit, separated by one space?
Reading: 3.6915 in
